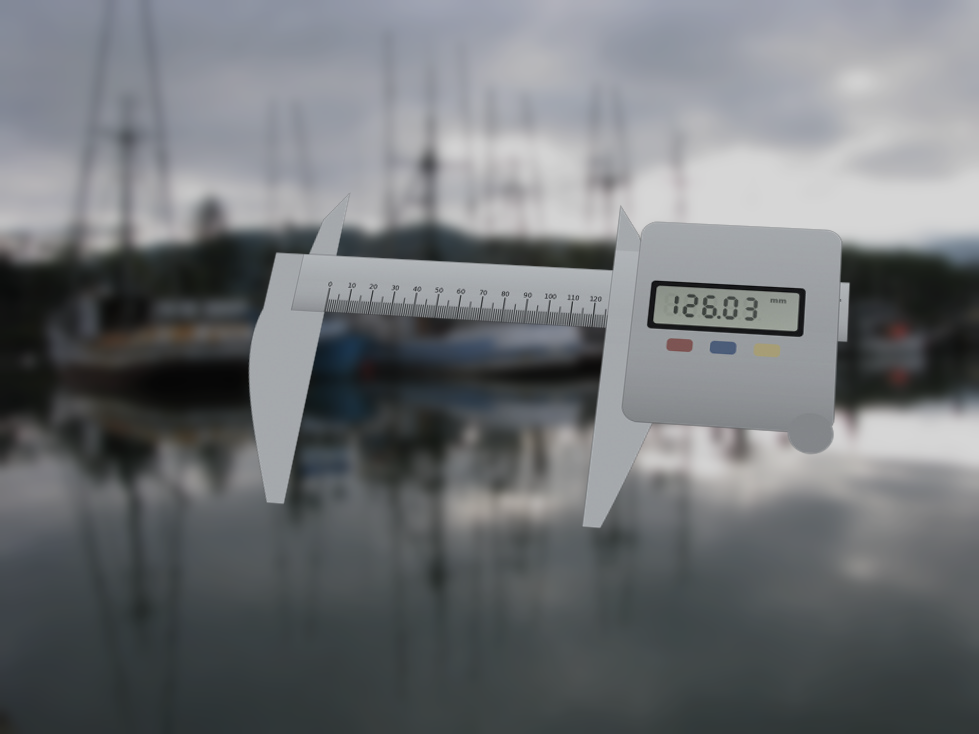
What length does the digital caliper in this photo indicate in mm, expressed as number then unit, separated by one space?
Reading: 126.03 mm
